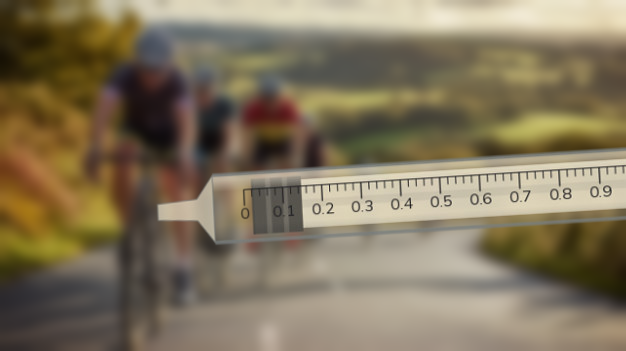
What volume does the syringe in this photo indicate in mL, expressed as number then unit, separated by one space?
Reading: 0.02 mL
